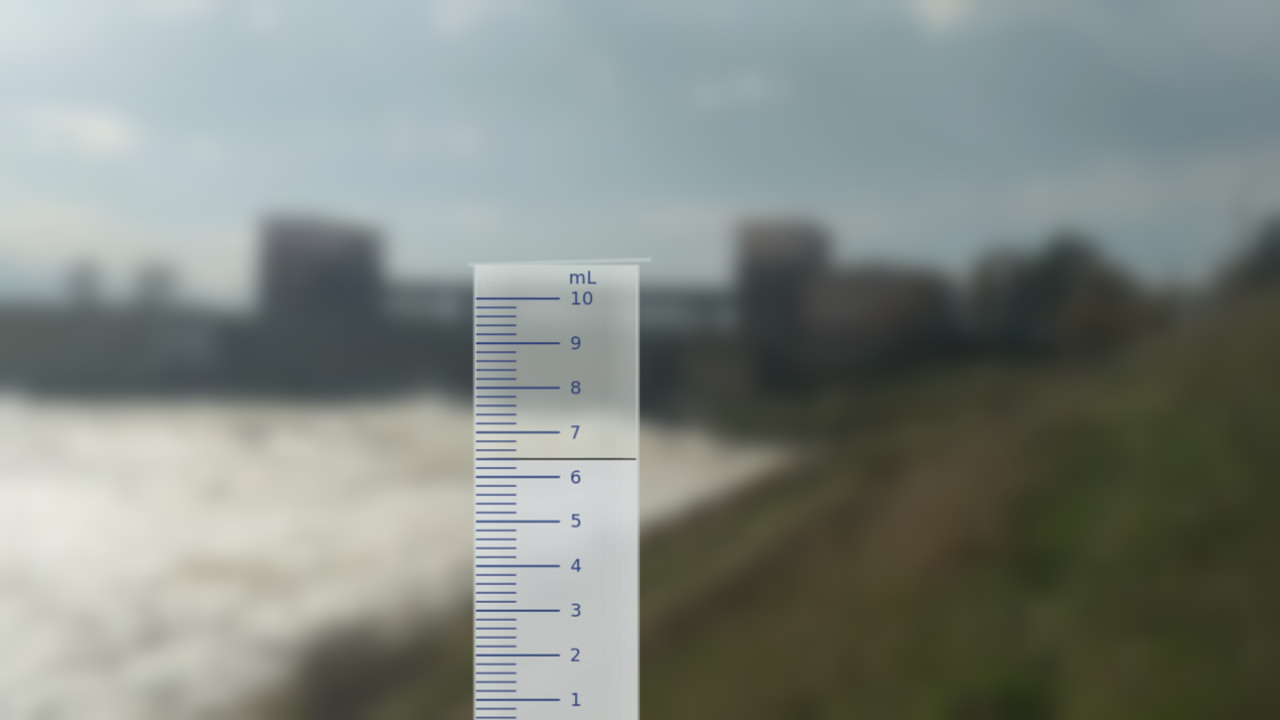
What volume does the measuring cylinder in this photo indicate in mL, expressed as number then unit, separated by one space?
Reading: 6.4 mL
